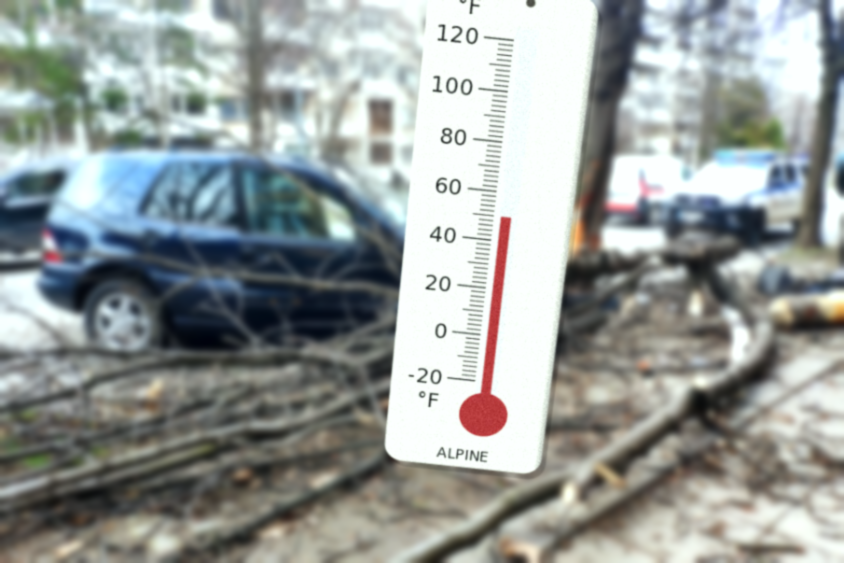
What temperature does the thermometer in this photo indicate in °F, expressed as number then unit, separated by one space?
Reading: 50 °F
